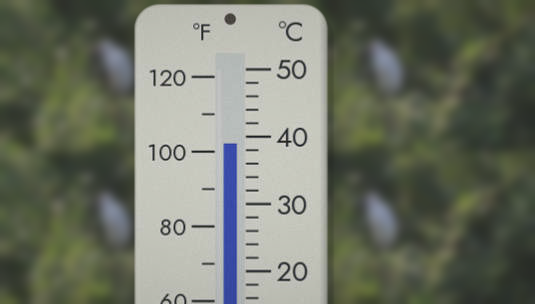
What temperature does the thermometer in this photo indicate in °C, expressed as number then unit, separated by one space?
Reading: 39 °C
